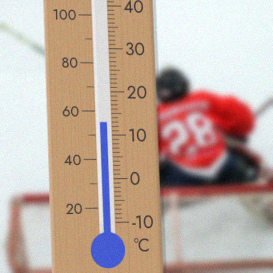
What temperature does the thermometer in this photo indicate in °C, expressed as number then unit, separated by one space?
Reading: 13 °C
